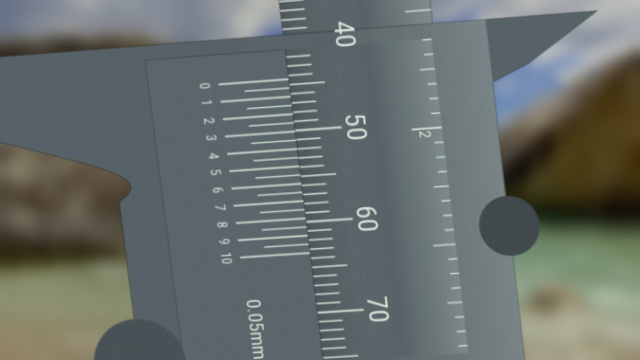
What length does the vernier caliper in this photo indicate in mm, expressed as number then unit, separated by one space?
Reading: 44.4 mm
